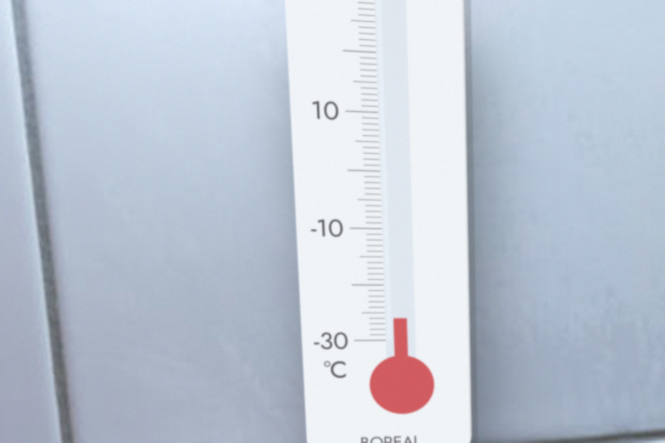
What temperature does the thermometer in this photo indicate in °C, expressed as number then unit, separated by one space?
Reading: -26 °C
